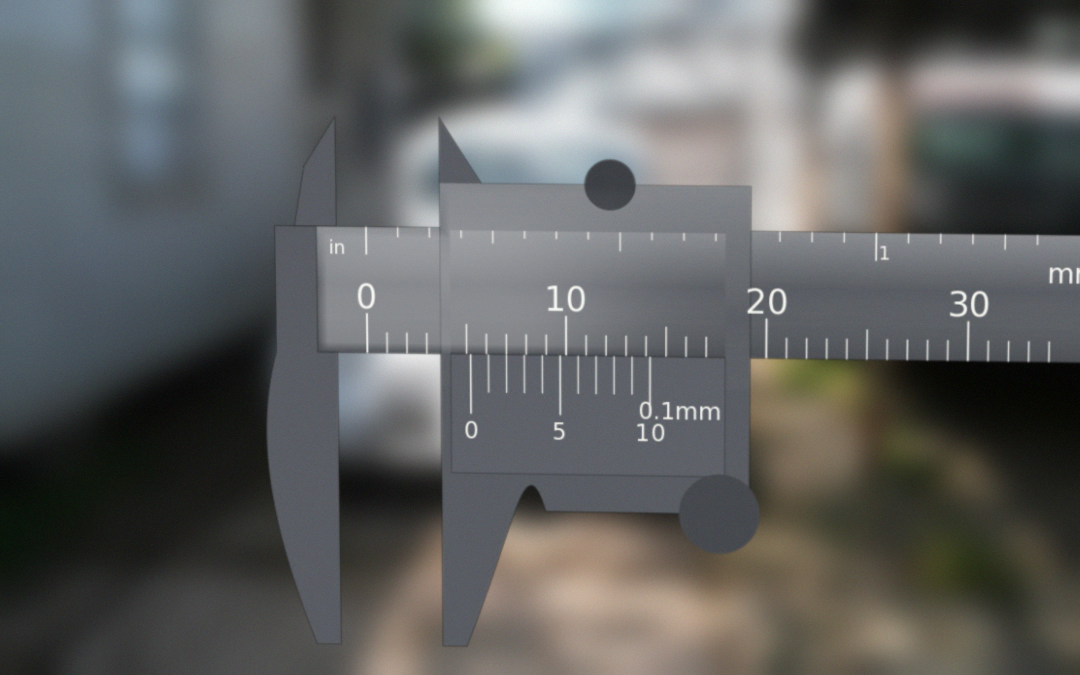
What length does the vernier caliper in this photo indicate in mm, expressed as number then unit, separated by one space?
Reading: 5.2 mm
